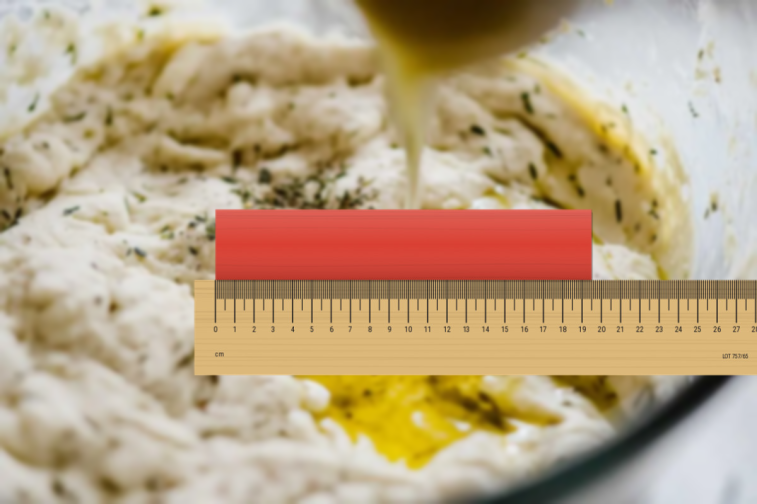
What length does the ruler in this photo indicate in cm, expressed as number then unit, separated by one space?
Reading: 19.5 cm
